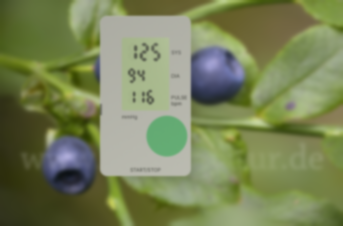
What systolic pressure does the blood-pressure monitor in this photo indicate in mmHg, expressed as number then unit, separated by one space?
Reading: 125 mmHg
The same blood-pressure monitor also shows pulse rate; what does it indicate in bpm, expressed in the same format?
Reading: 116 bpm
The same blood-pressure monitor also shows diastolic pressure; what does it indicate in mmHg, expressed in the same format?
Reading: 94 mmHg
